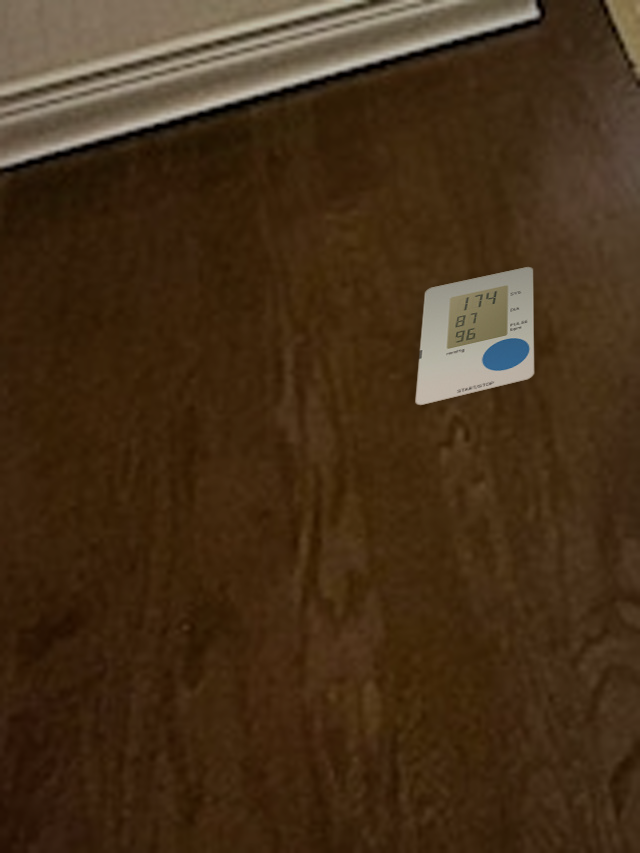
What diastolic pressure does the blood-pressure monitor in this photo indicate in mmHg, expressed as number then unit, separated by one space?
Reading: 87 mmHg
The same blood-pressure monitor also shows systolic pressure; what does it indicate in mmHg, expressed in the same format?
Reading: 174 mmHg
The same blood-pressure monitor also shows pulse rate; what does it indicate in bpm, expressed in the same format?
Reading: 96 bpm
